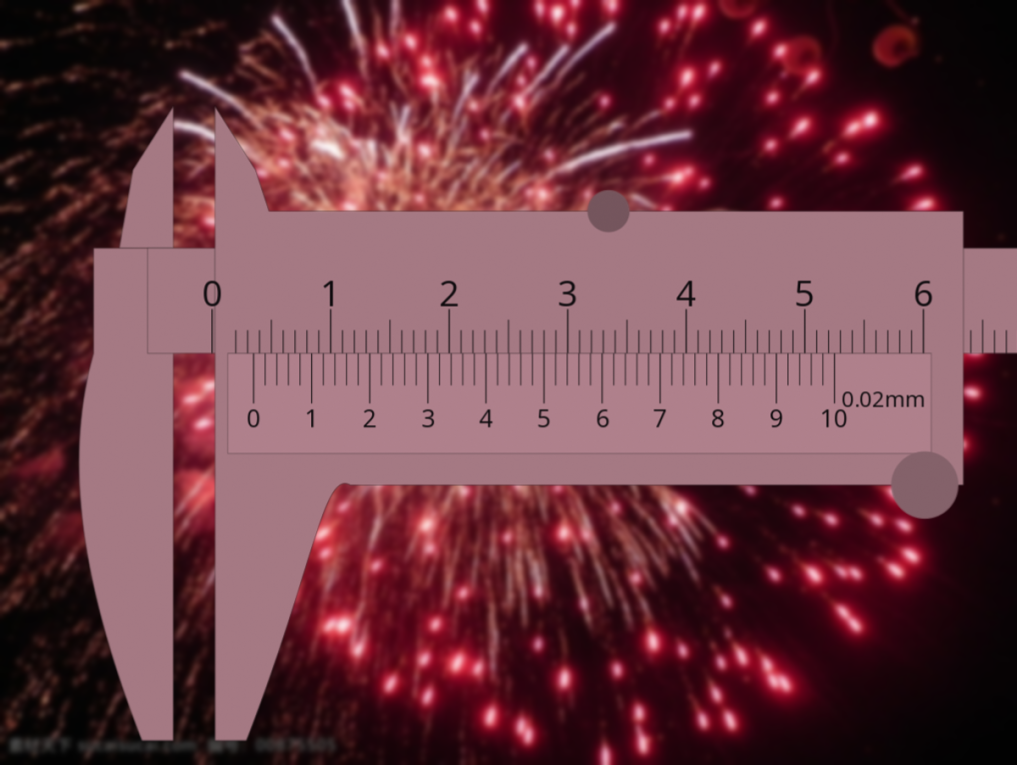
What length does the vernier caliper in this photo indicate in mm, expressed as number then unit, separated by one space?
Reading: 3.5 mm
